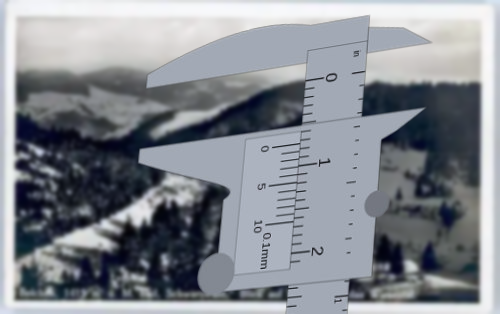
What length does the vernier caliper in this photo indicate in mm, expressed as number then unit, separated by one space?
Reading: 7.4 mm
